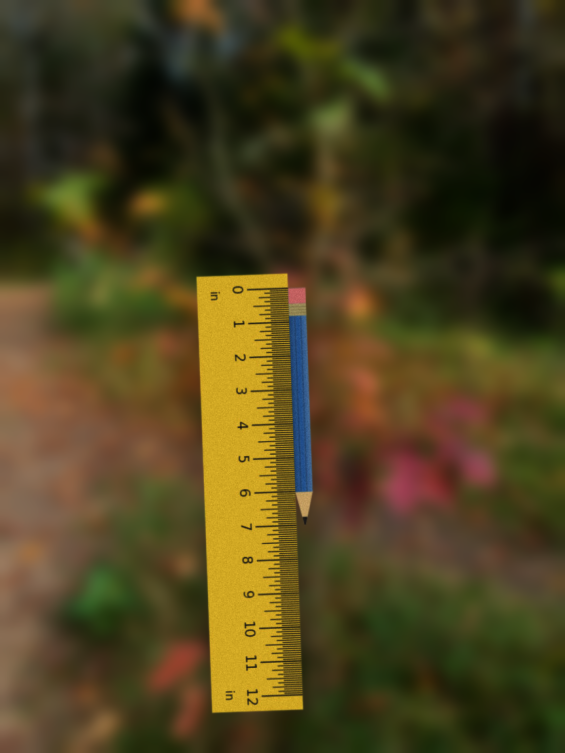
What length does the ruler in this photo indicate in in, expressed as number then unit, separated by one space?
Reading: 7 in
